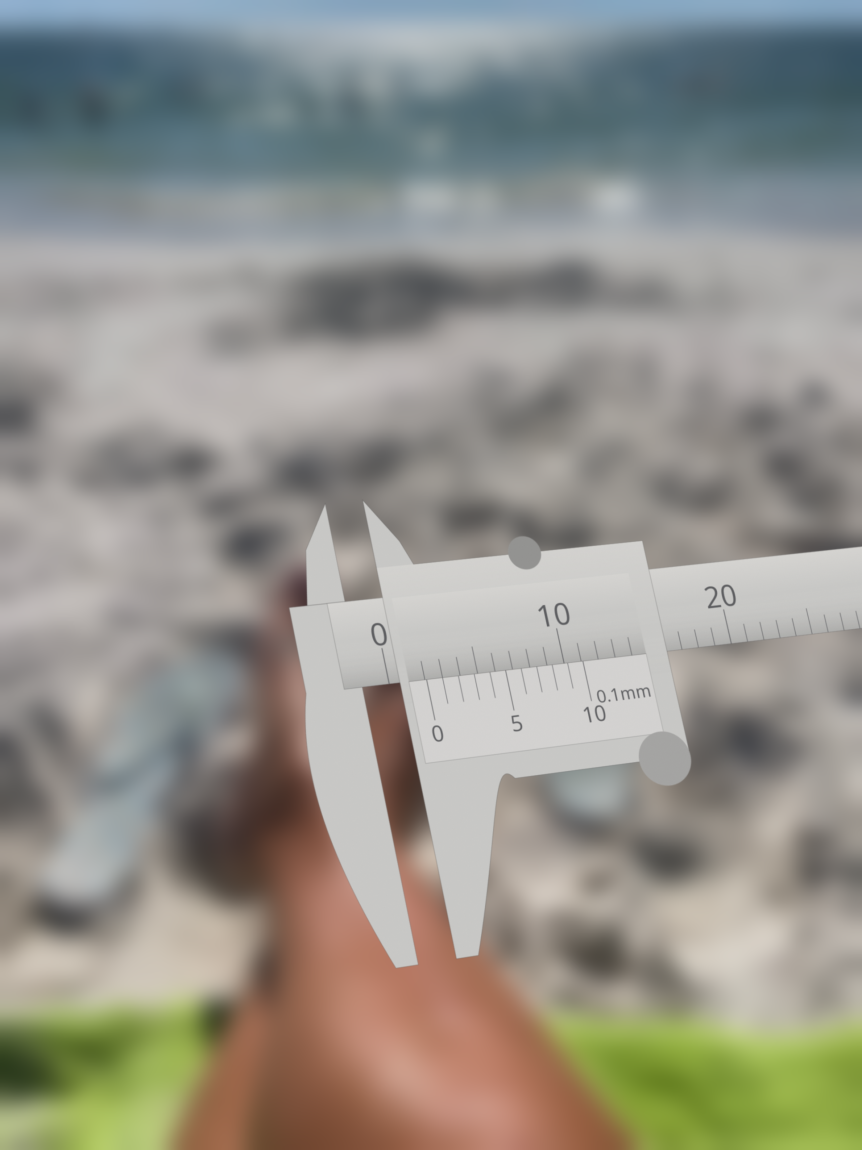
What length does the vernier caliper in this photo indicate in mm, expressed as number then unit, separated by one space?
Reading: 2.1 mm
